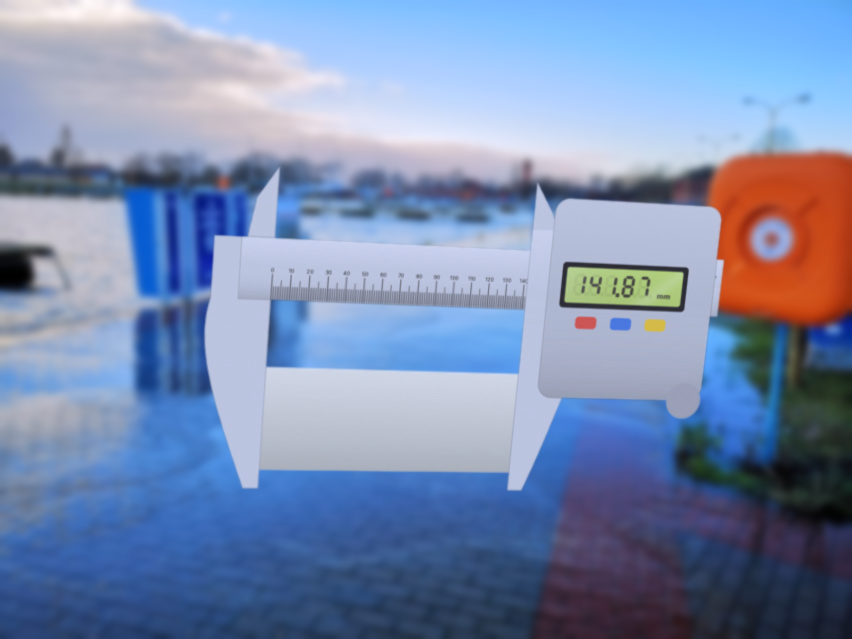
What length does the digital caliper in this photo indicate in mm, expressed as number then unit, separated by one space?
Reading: 141.87 mm
